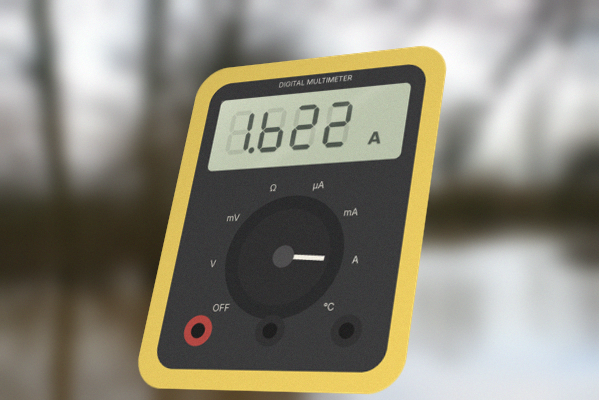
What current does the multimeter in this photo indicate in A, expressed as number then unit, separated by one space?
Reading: 1.622 A
